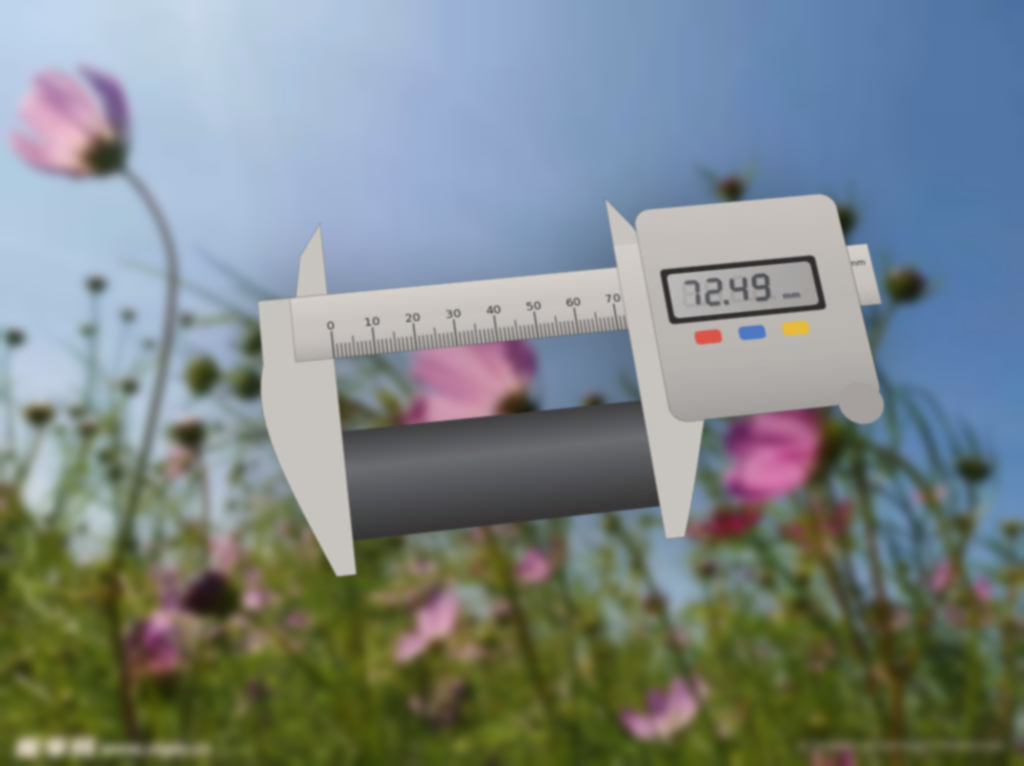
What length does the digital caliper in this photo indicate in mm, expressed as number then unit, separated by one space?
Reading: 72.49 mm
